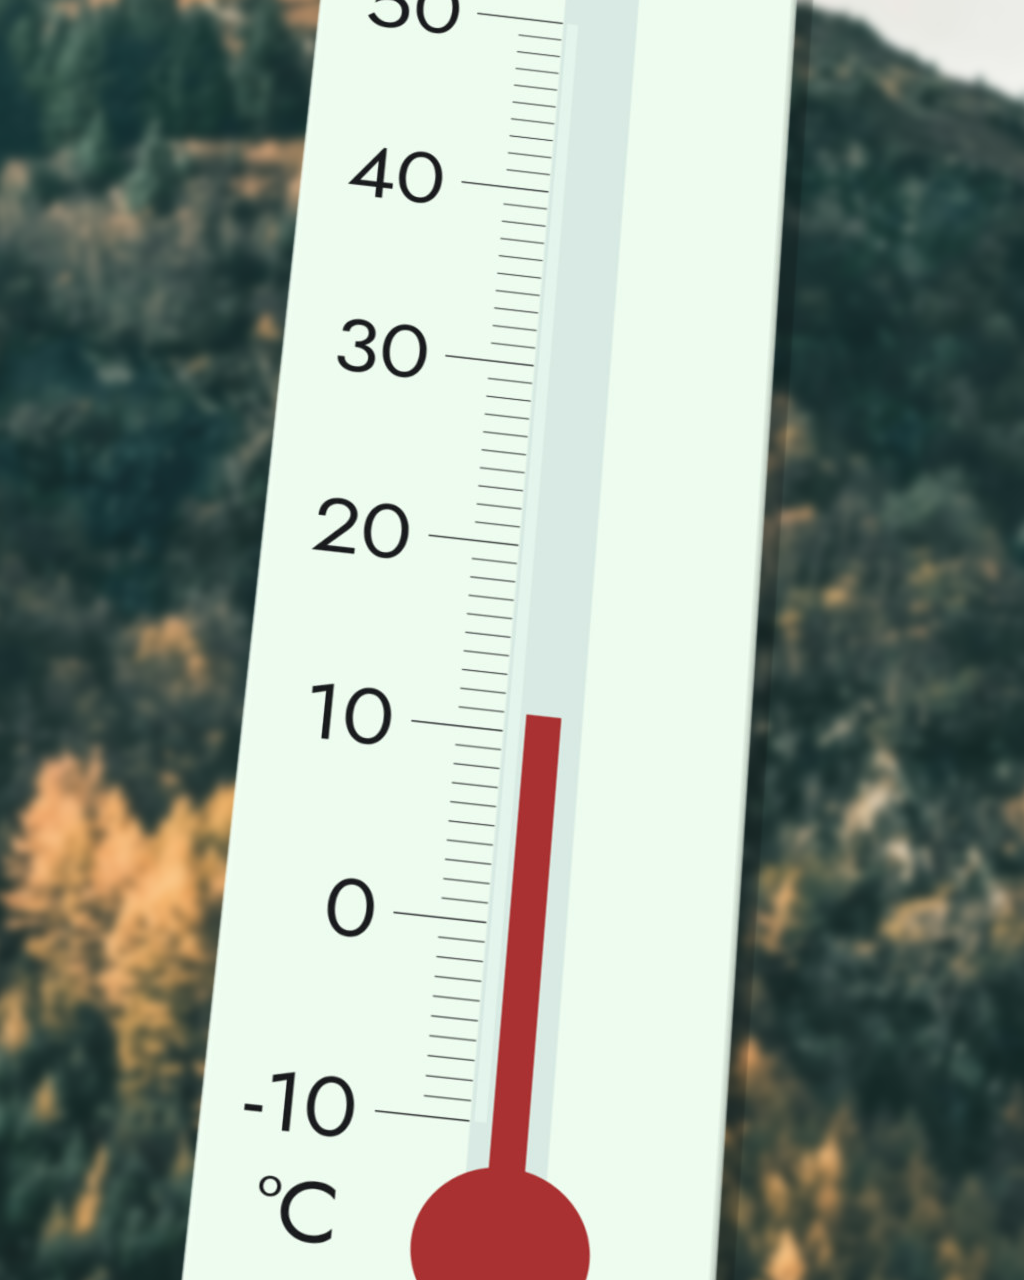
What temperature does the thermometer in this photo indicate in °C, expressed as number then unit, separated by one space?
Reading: 11 °C
